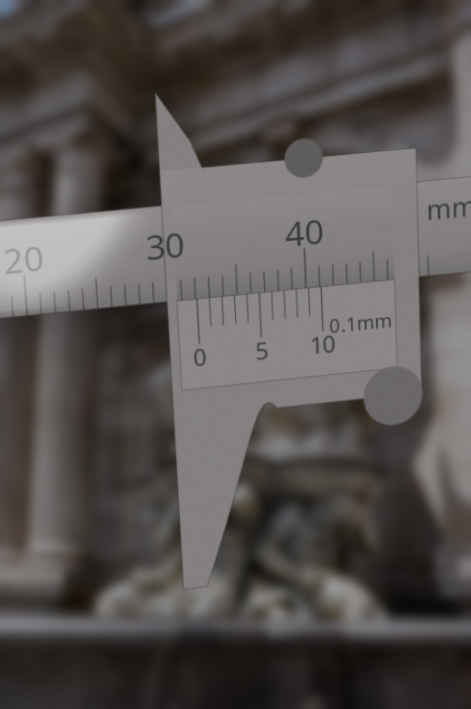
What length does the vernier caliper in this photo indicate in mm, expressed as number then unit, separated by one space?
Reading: 32.1 mm
